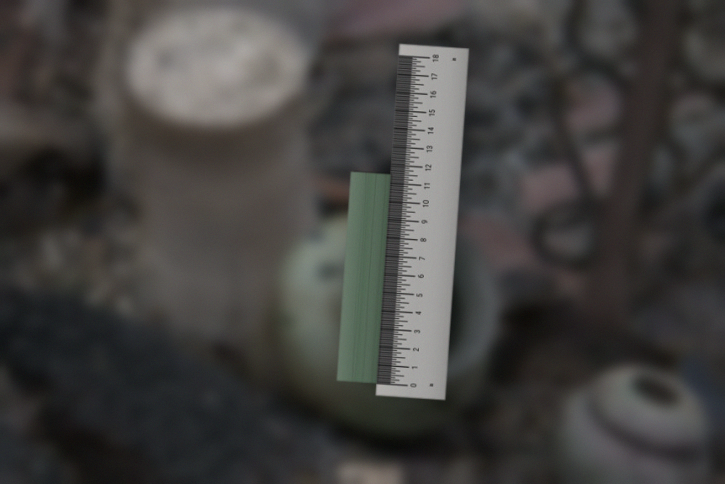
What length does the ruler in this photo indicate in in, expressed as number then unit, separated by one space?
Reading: 11.5 in
